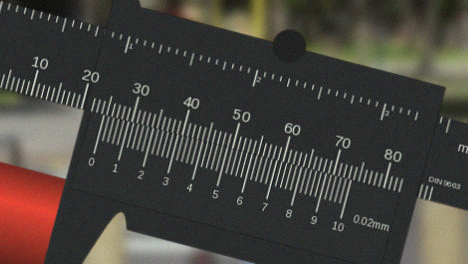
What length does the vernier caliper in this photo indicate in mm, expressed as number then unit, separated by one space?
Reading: 24.5 mm
